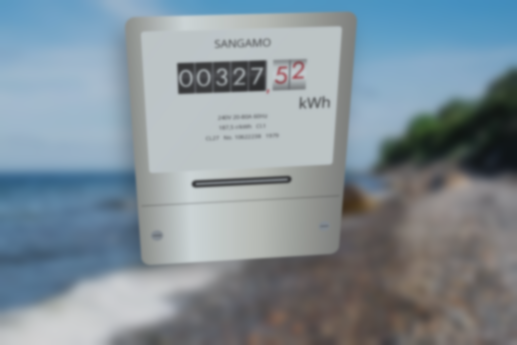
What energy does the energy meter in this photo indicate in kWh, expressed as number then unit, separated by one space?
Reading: 327.52 kWh
